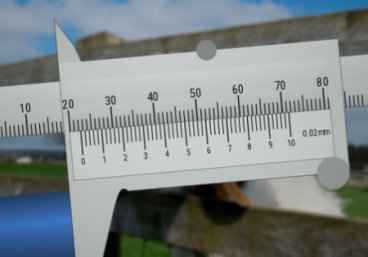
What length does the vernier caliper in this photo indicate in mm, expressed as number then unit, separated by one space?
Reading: 22.5 mm
